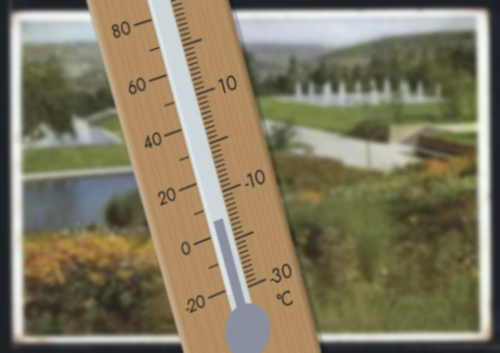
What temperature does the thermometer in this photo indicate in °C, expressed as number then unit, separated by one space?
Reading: -15 °C
